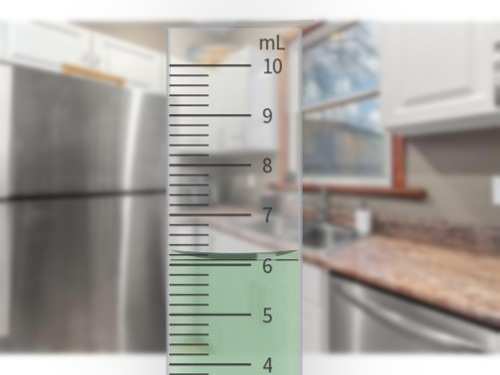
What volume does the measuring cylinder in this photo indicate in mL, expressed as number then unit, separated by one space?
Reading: 6.1 mL
